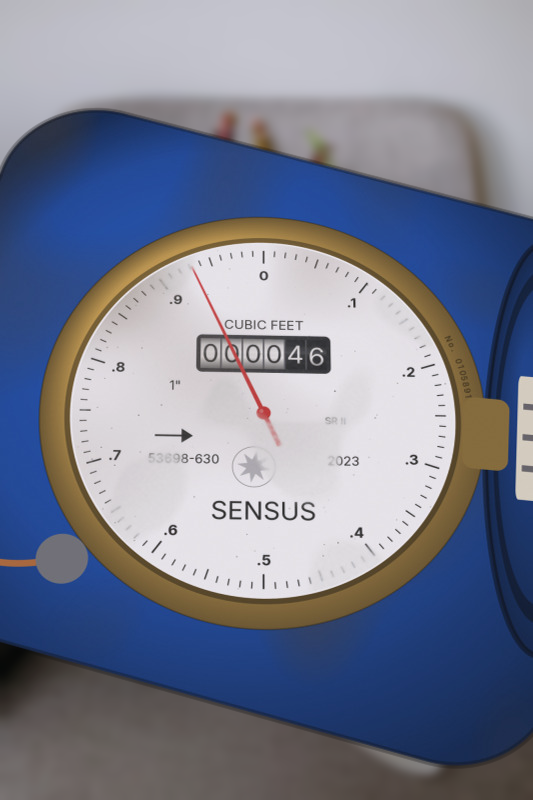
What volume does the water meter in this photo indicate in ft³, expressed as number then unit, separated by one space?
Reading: 45.93 ft³
